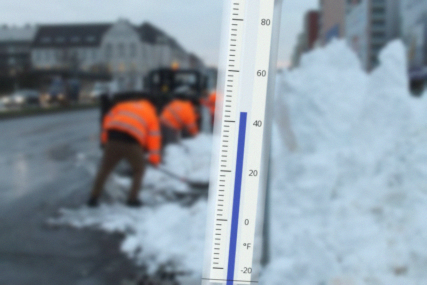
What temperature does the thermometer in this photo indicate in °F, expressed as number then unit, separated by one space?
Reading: 44 °F
